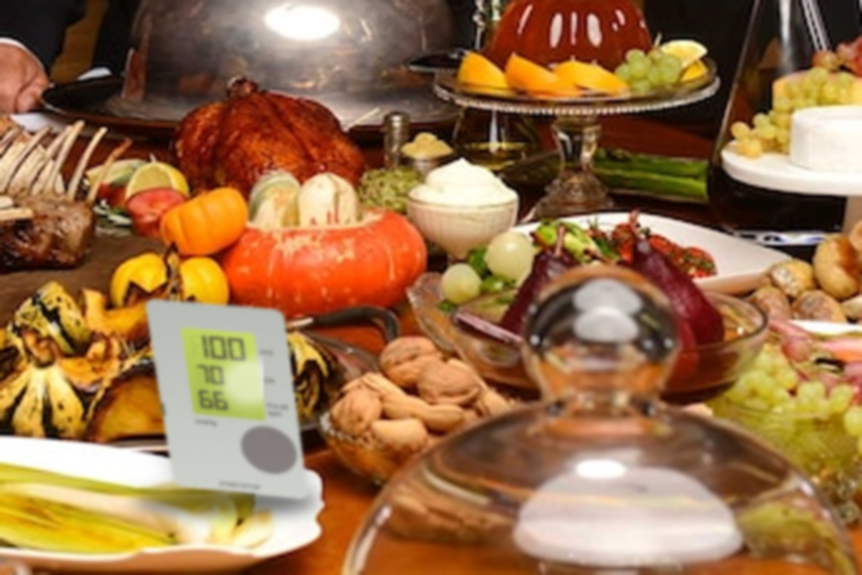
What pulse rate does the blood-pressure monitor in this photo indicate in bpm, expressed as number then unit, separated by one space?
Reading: 66 bpm
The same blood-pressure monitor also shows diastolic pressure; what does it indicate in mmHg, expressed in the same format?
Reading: 70 mmHg
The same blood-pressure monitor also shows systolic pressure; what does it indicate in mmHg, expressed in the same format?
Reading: 100 mmHg
